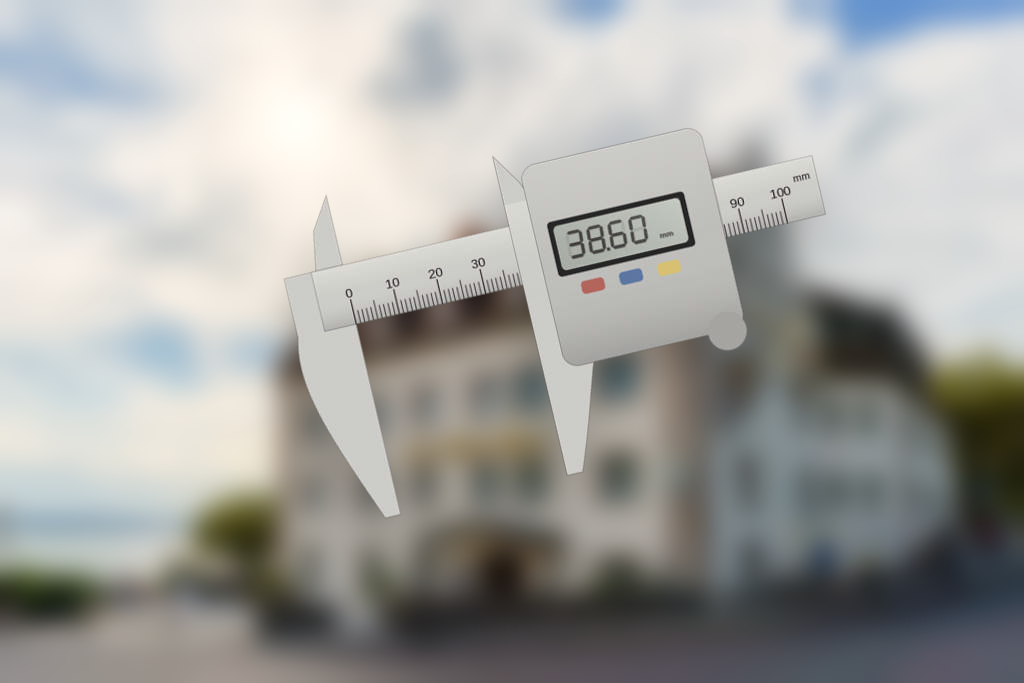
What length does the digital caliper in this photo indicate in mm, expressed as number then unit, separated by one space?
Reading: 38.60 mm
